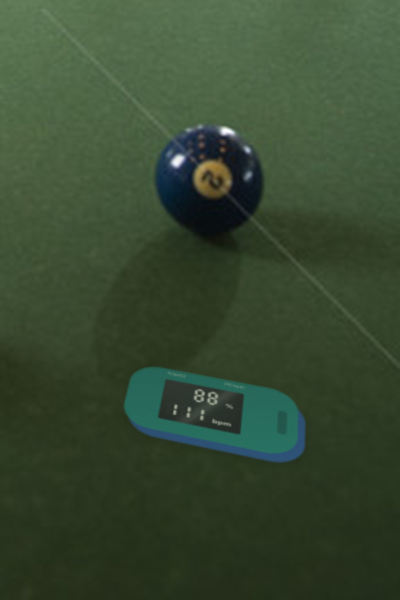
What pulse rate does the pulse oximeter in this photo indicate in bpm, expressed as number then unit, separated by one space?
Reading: 111 bpm
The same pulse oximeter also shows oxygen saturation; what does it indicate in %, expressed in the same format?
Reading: 88 %
